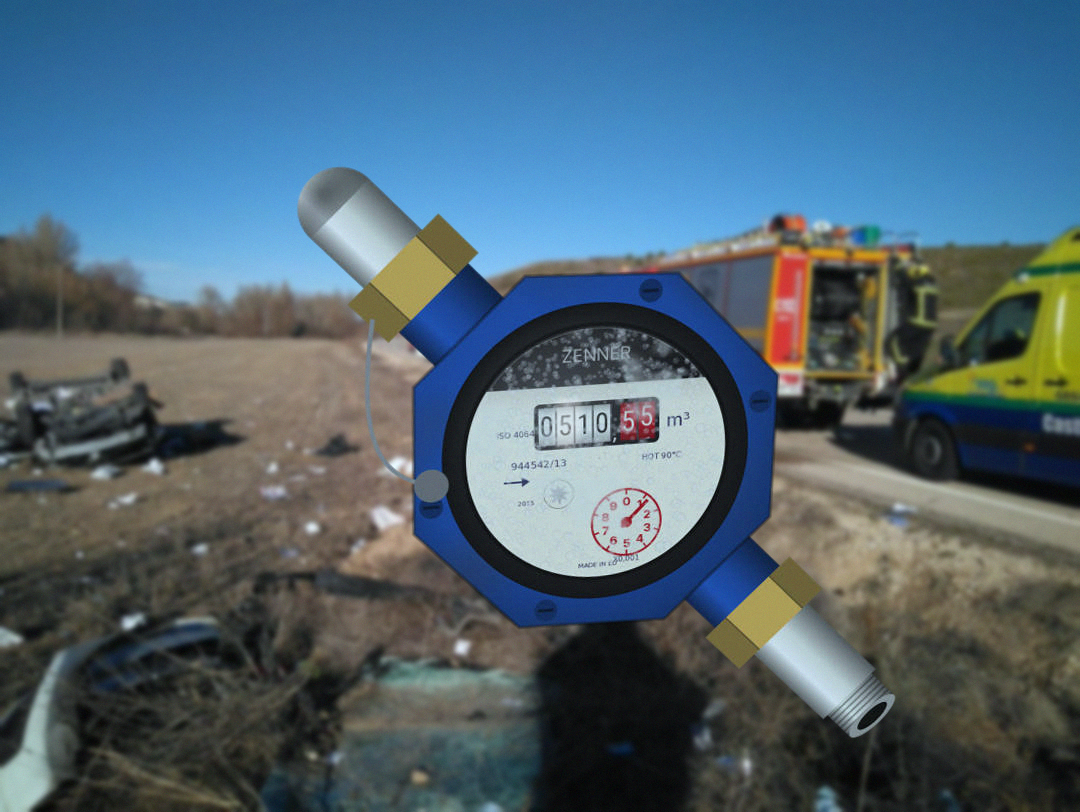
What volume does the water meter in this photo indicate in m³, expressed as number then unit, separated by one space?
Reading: 510.551 m³
